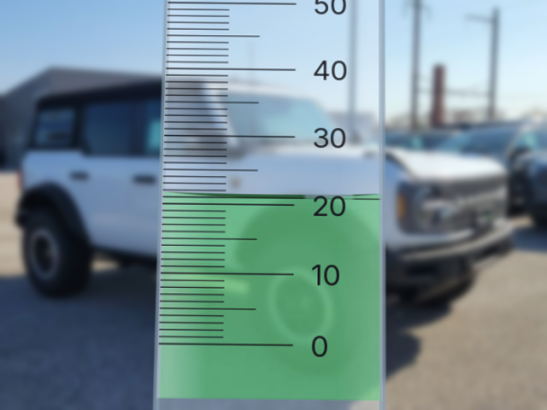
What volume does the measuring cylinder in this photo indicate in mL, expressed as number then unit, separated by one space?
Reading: 21 mL
